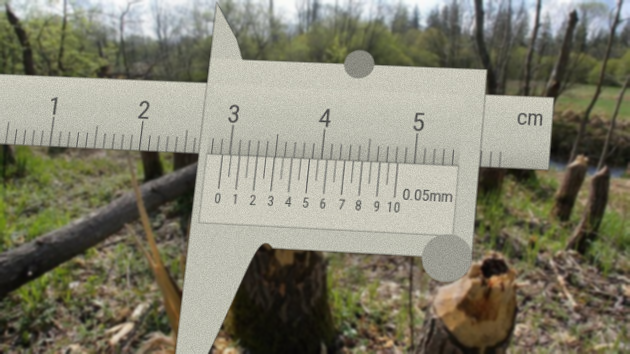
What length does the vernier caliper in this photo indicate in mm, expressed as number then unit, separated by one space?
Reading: 29.2 mm
